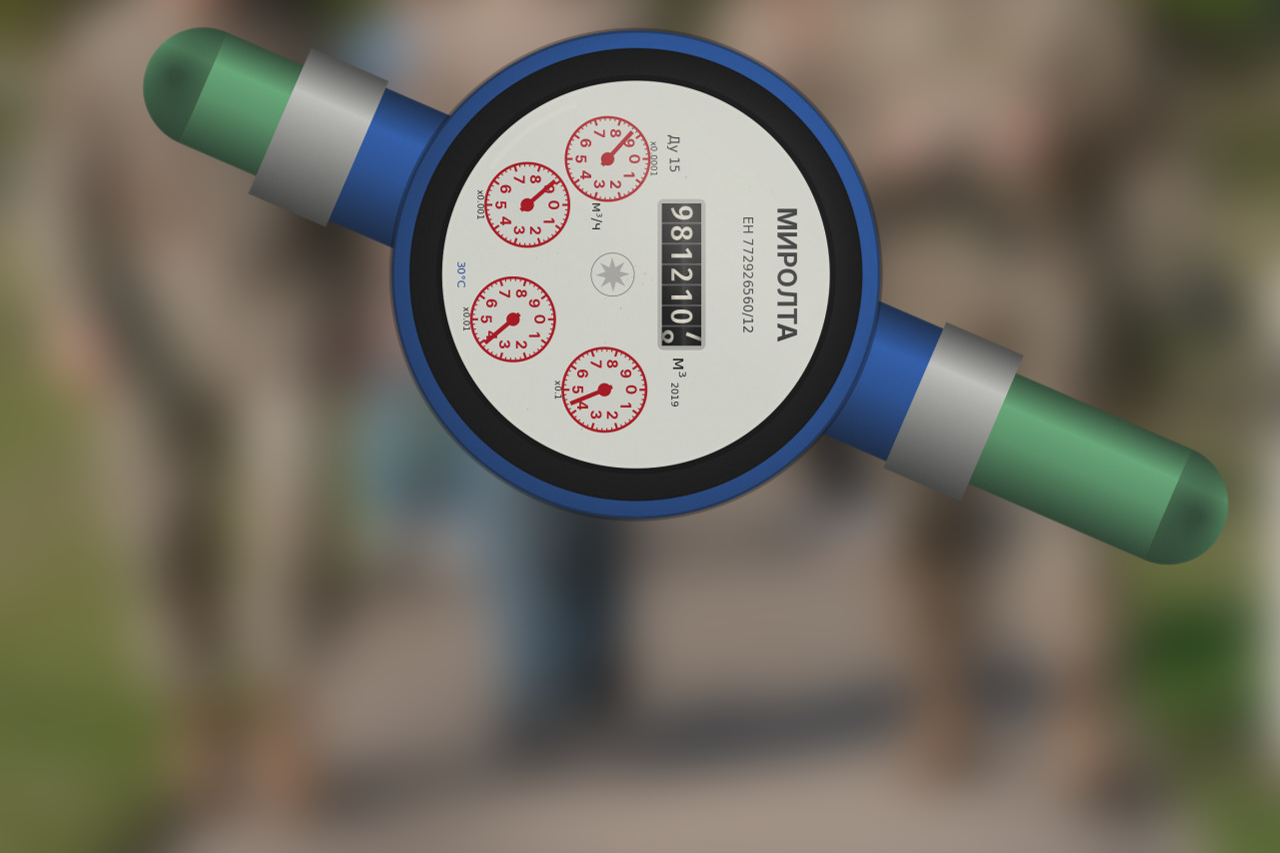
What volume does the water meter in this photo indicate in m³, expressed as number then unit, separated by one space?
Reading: 9812107.4388 m³
